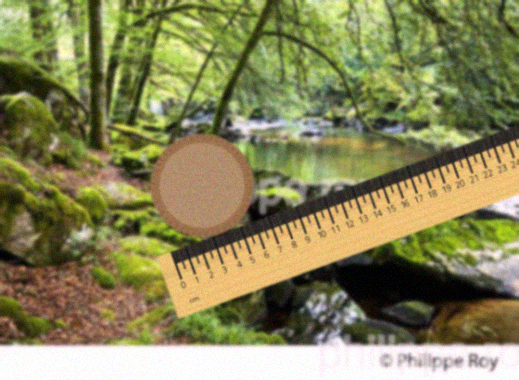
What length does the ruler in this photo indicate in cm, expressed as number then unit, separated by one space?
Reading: 7 cm
